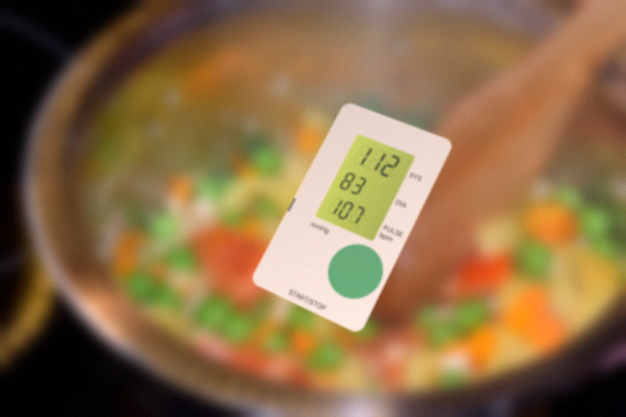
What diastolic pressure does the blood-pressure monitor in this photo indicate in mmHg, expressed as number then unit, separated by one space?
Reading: 83 mmHg
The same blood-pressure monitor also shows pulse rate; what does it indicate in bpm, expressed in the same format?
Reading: 107 bpm
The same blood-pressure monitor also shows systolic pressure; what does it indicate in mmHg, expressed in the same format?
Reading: 112 mmHg
